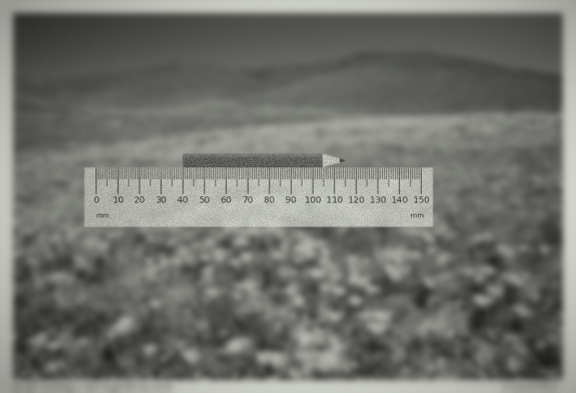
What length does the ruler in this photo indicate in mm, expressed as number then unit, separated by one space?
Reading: 75 mm
